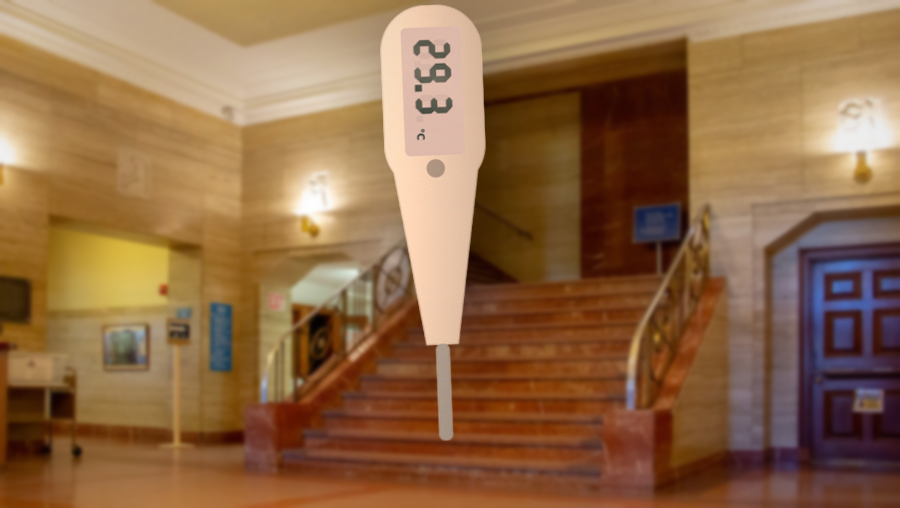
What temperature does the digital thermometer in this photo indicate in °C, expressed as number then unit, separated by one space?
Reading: 29.3 °C
